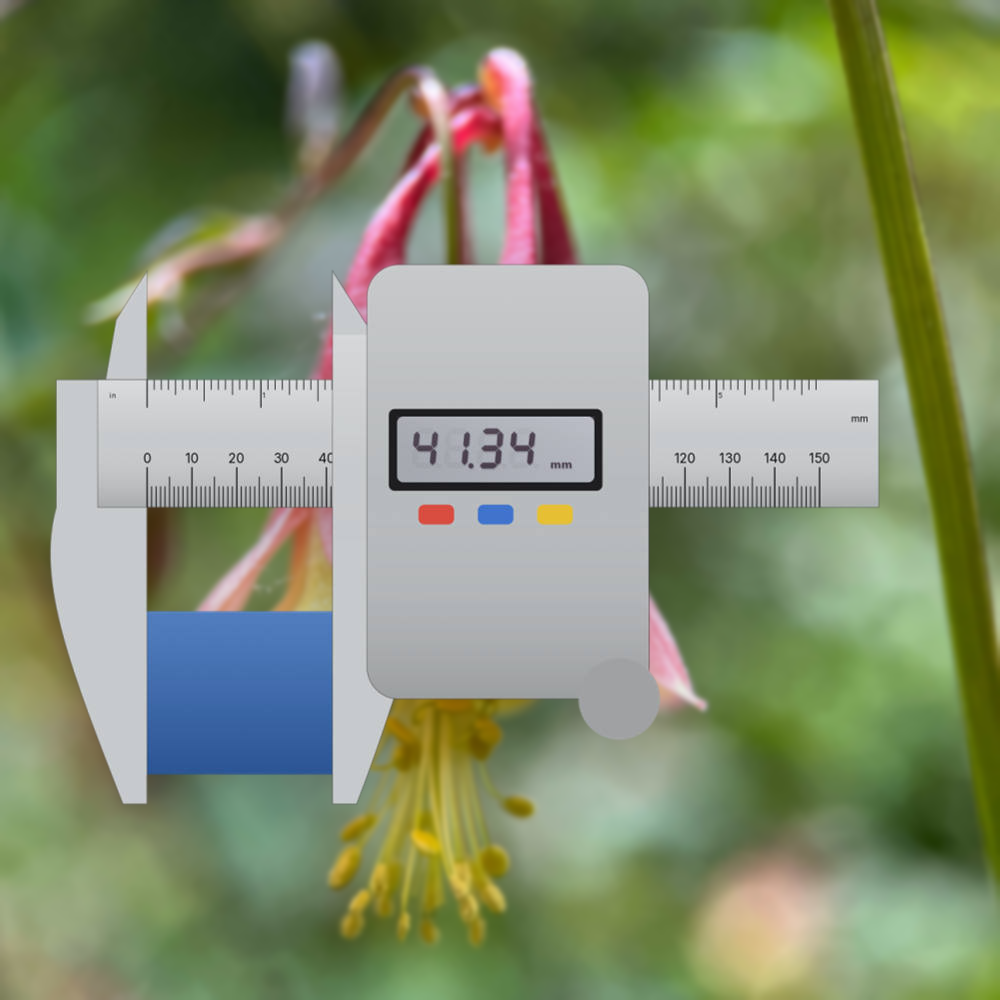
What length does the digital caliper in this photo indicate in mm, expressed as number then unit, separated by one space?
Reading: 41.34 mm
